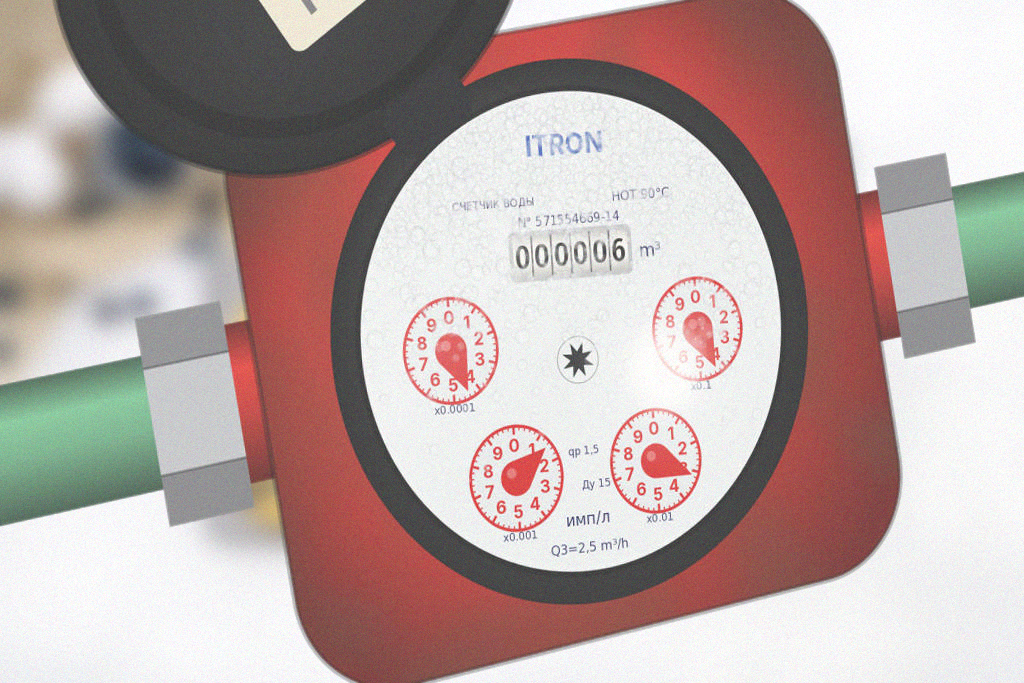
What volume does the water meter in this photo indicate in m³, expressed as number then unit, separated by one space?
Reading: 6.4314 m³
